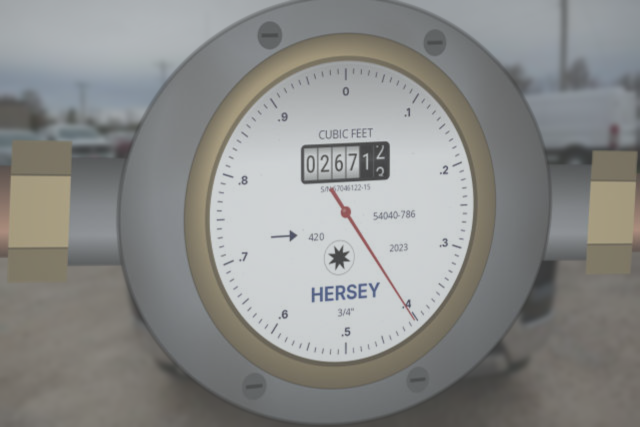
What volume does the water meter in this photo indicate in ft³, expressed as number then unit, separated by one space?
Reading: 26712.40 ft³
